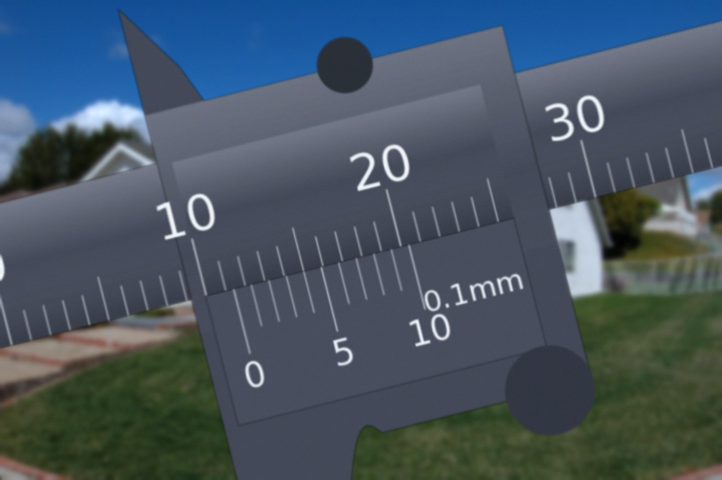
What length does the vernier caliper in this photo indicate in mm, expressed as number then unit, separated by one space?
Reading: 11.4 mm
